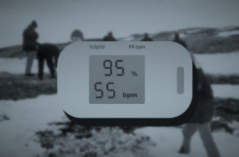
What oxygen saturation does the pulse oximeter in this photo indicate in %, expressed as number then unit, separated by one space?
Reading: 95 %
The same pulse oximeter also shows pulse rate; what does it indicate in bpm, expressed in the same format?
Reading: 55 bpm
